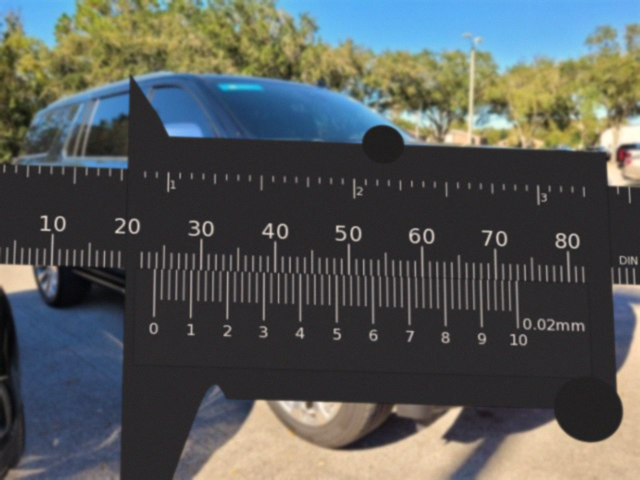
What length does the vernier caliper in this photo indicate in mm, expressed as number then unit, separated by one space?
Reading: 23.8 mm
